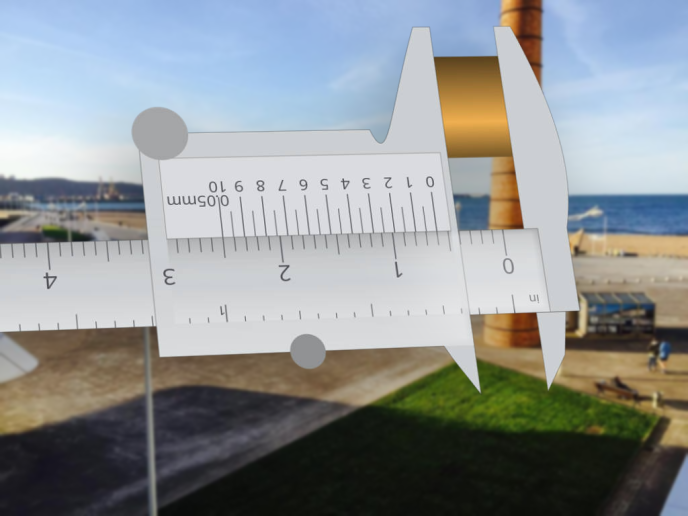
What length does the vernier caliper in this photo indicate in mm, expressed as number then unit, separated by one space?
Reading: 6.0 mm
